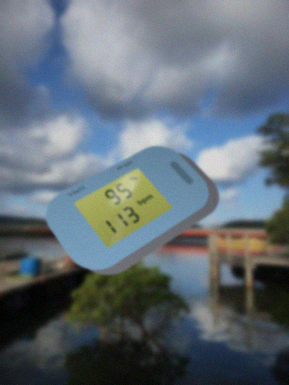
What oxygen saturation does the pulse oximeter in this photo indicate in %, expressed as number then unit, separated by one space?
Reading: 95 %
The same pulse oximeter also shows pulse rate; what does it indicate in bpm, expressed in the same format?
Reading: 113 bpm
